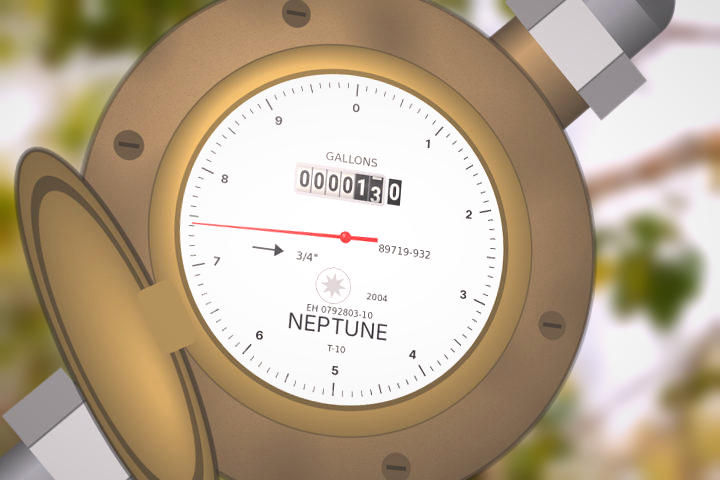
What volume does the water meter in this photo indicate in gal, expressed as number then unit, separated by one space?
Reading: 127.4 gal
